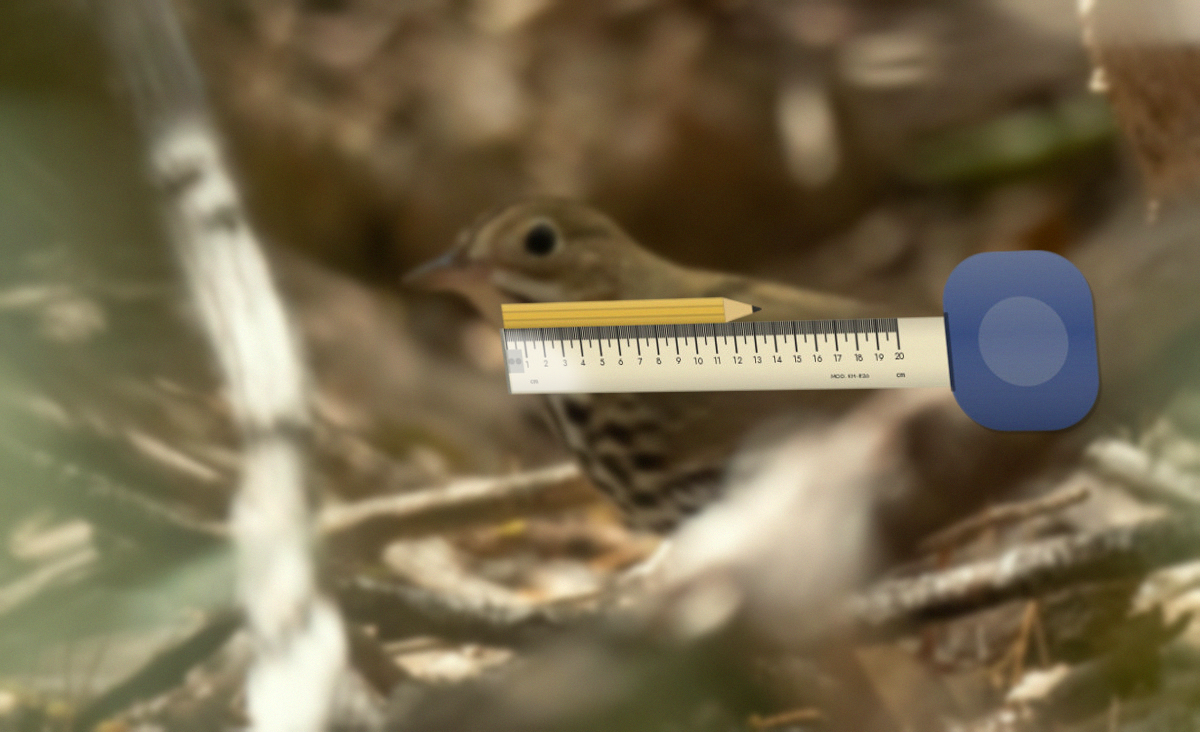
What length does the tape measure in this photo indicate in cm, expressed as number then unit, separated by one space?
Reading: 13.5 cm
